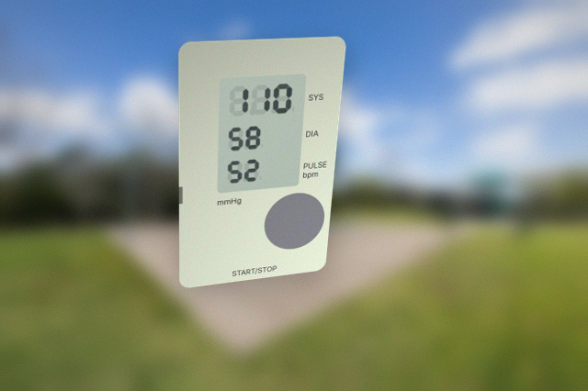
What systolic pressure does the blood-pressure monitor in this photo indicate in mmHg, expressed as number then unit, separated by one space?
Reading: 110 mmHg
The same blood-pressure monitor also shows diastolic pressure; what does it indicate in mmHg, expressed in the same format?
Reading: 58 mmHg
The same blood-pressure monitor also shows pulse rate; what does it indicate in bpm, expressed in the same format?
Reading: 52 bpm
